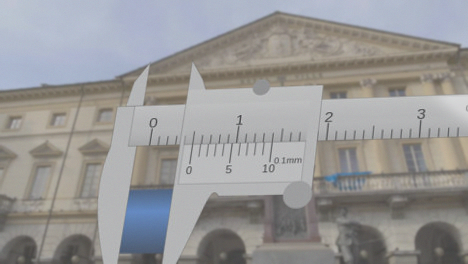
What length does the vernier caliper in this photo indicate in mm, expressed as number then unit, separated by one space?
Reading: 5.0 mm
